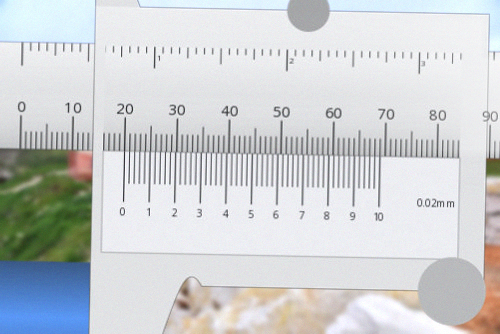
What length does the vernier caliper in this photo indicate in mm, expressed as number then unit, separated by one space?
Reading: 20.0 mm
